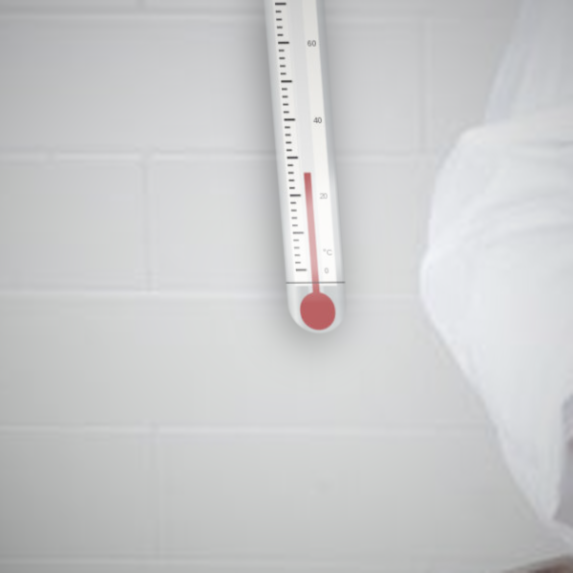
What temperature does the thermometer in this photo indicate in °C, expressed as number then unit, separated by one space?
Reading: 26 °C
